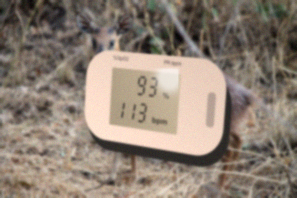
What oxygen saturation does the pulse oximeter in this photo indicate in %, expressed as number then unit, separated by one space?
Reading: 93 %
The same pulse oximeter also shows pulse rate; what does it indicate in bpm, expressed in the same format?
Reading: 113 bpm
